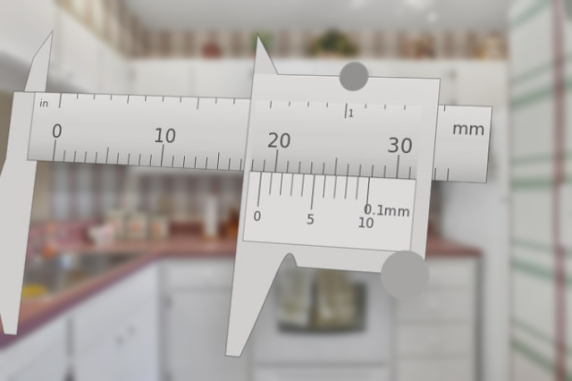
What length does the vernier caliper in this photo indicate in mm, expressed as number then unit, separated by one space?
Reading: 18.8 mm
